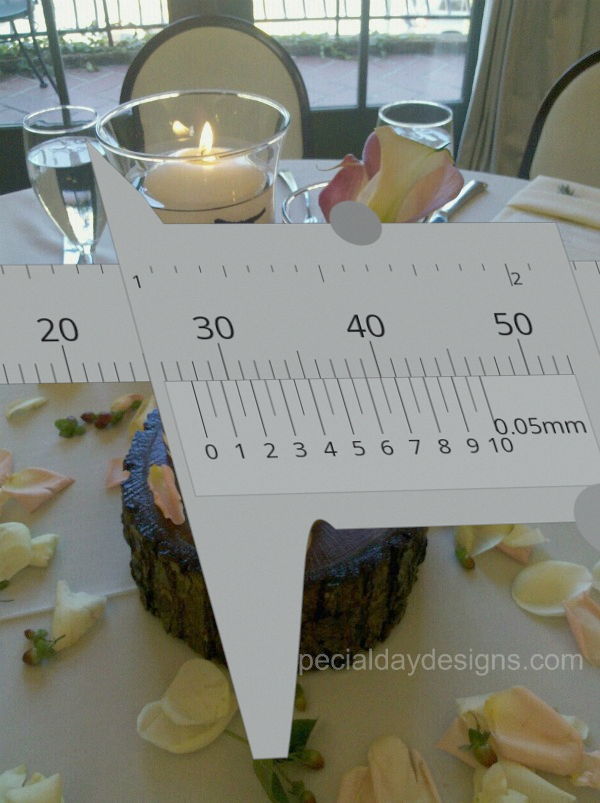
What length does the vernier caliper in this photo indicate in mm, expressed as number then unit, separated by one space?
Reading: 27.6 mm
